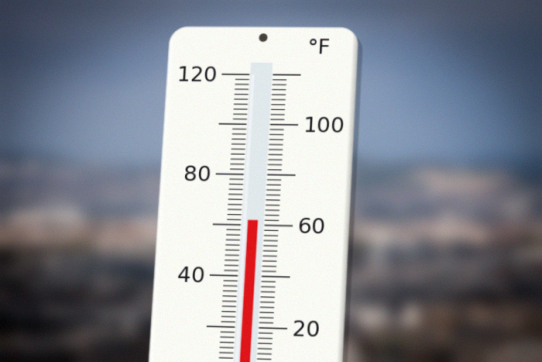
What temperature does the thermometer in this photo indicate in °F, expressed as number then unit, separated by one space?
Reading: 62 °F
